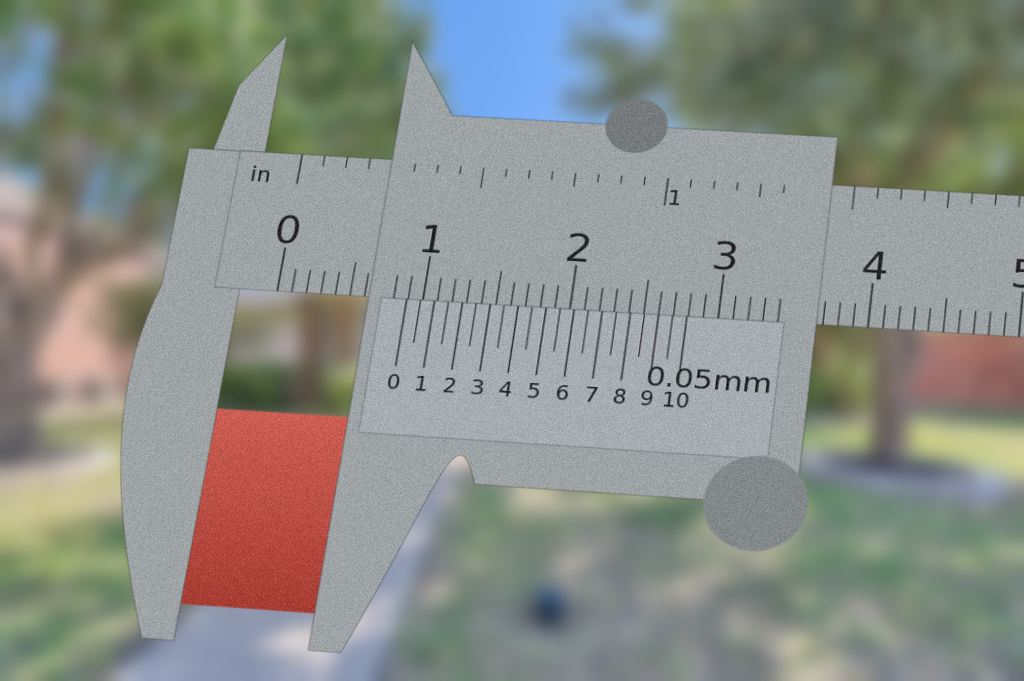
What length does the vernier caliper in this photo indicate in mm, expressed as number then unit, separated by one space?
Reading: 8.9 mm
